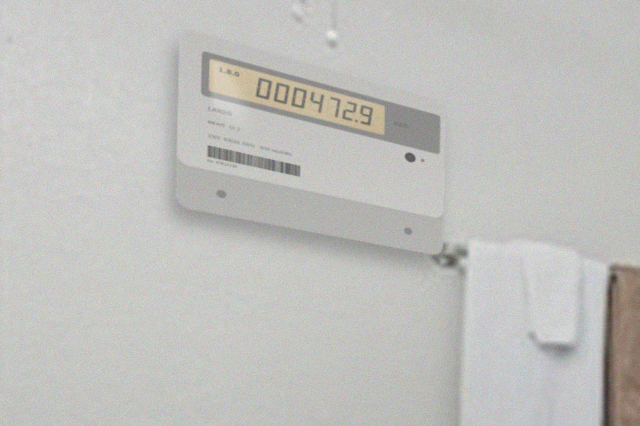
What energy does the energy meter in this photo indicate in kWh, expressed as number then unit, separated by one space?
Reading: 472.9 kWh
